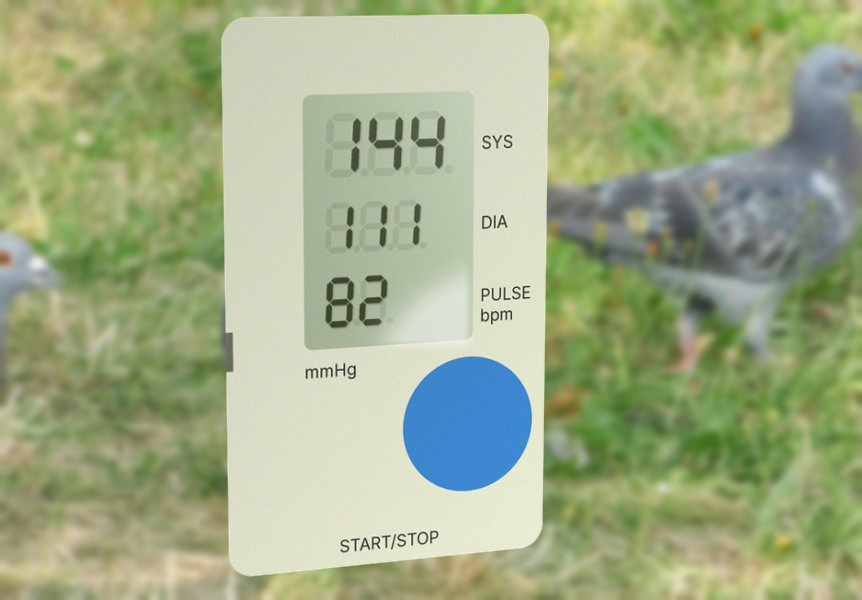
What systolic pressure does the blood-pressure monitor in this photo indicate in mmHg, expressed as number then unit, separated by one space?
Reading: 144 mmHg
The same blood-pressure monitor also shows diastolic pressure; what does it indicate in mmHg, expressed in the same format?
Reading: 111 mmHg
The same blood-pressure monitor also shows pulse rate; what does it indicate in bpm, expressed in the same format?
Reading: 82 bpm
